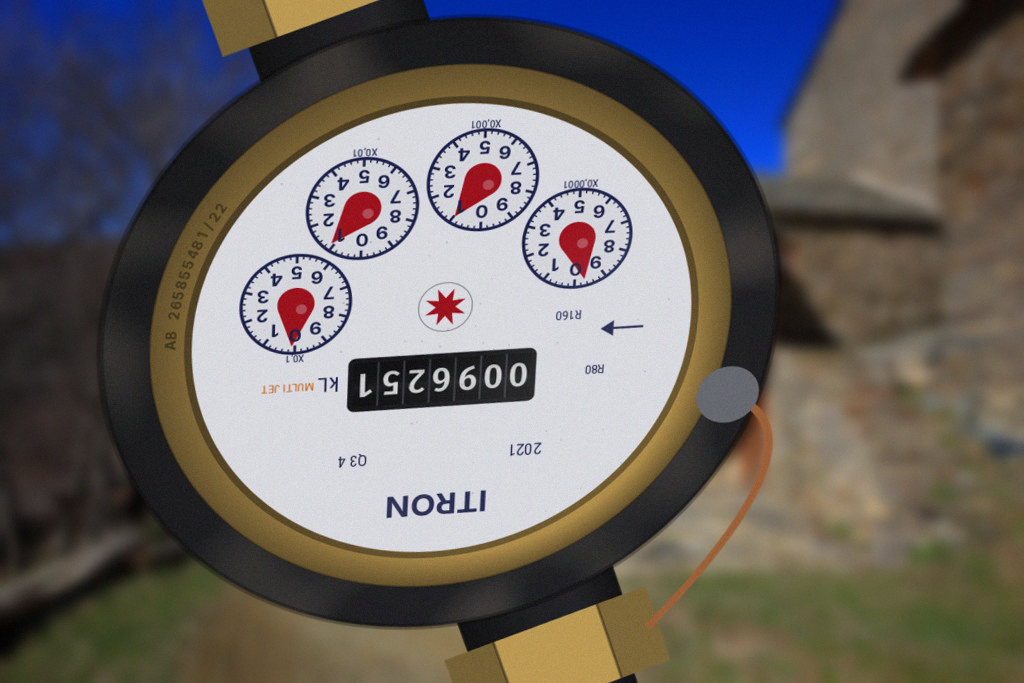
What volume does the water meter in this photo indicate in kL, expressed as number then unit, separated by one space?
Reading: 96251.0109 kL
